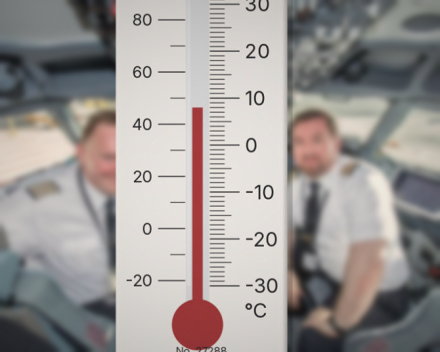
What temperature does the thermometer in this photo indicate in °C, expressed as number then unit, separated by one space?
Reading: 8 °C
